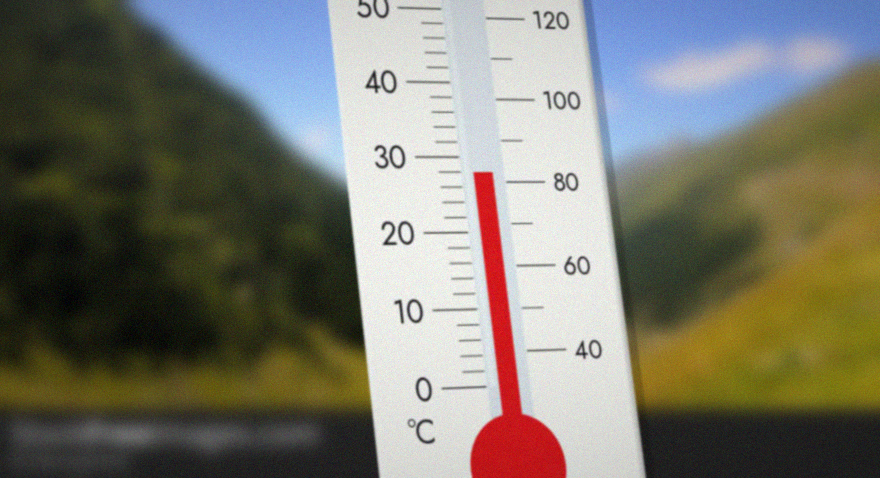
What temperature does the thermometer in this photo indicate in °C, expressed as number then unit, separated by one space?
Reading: 28 °C
